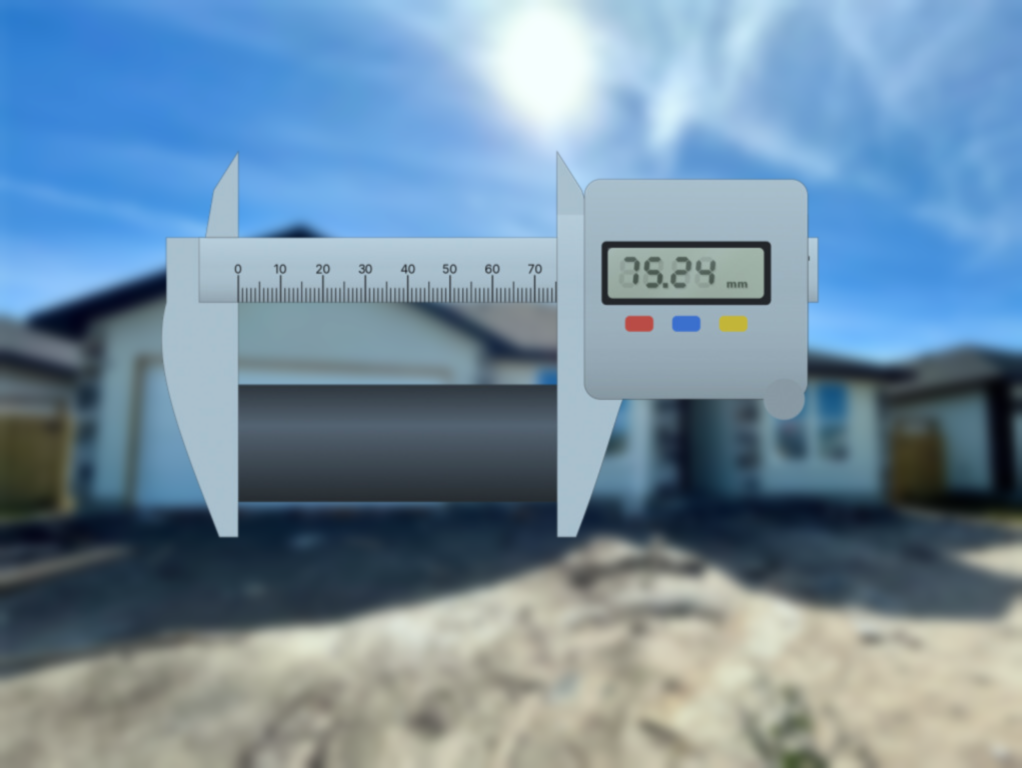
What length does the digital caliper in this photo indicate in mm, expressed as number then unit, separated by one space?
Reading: 75.24 mm
